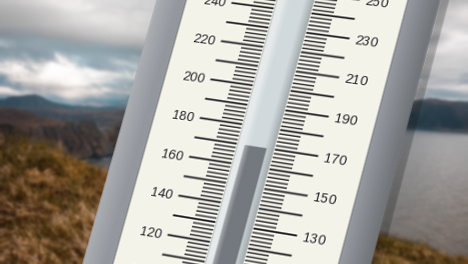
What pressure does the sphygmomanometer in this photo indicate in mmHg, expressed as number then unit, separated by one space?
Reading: 170 mmHg
